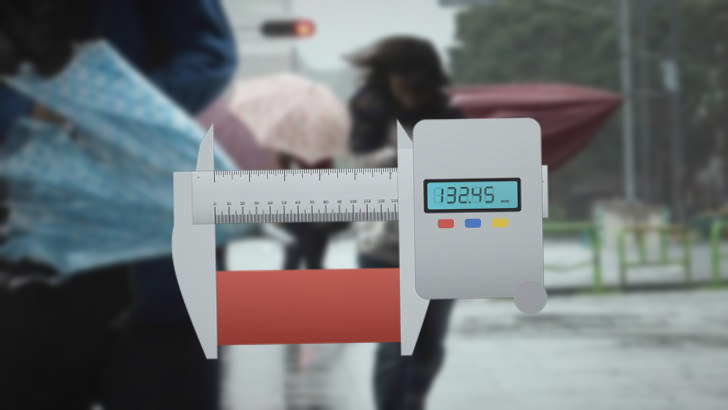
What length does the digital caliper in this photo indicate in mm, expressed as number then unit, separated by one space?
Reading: 132.45 mm
